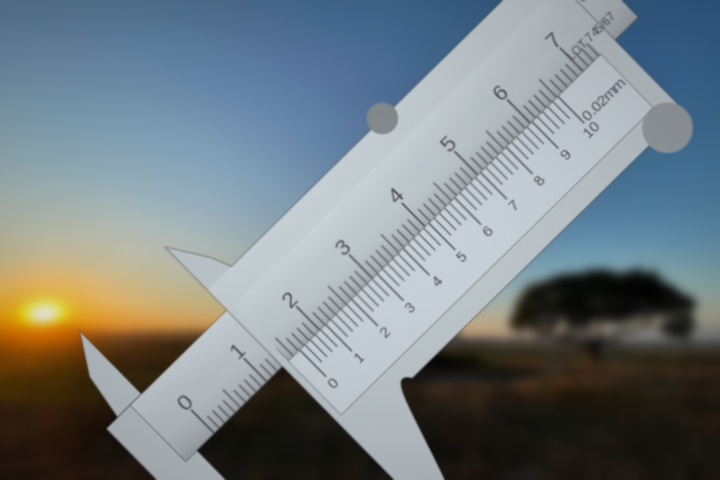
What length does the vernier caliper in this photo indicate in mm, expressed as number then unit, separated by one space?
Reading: 16.2 mm
